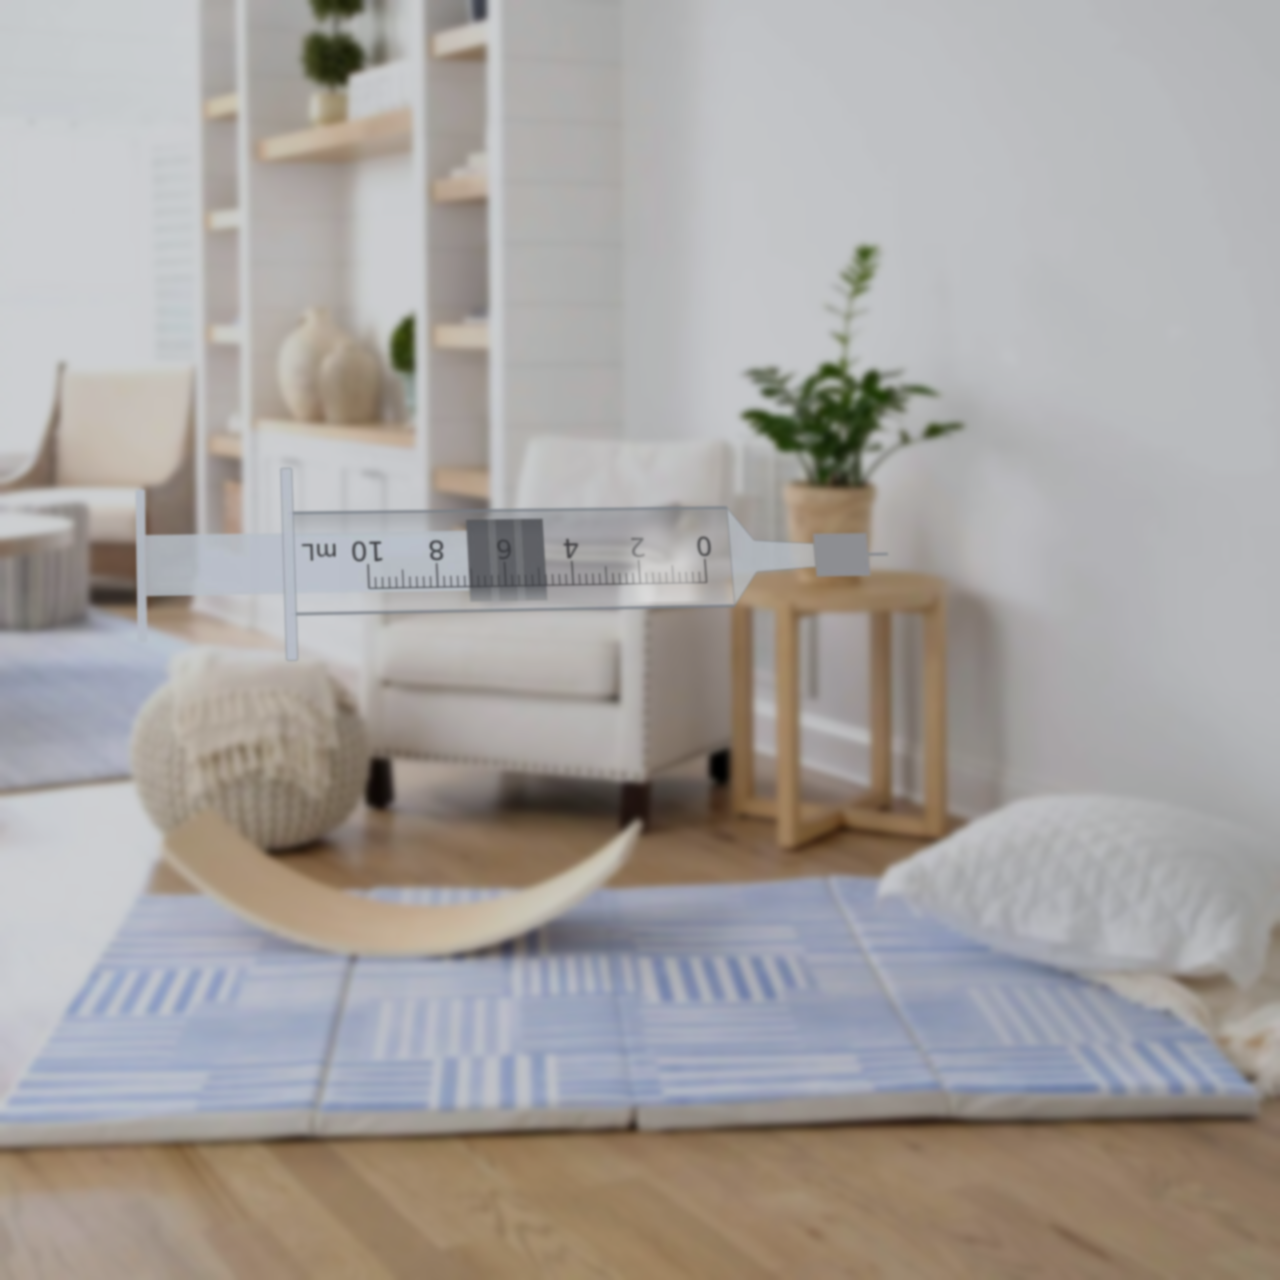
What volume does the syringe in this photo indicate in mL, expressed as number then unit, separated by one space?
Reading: 4.8 mL
